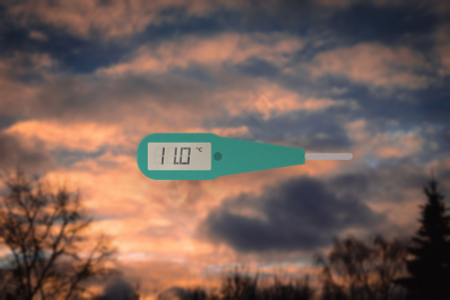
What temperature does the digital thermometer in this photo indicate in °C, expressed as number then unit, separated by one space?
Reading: 11.0 °C
